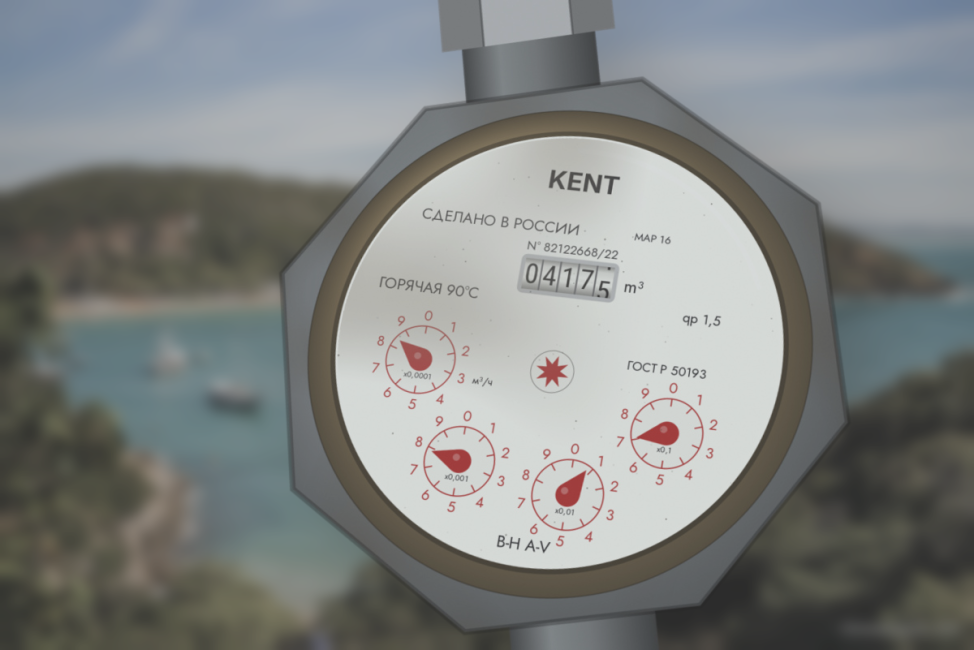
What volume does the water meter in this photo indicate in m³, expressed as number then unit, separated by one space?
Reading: 4174.7078 m³
